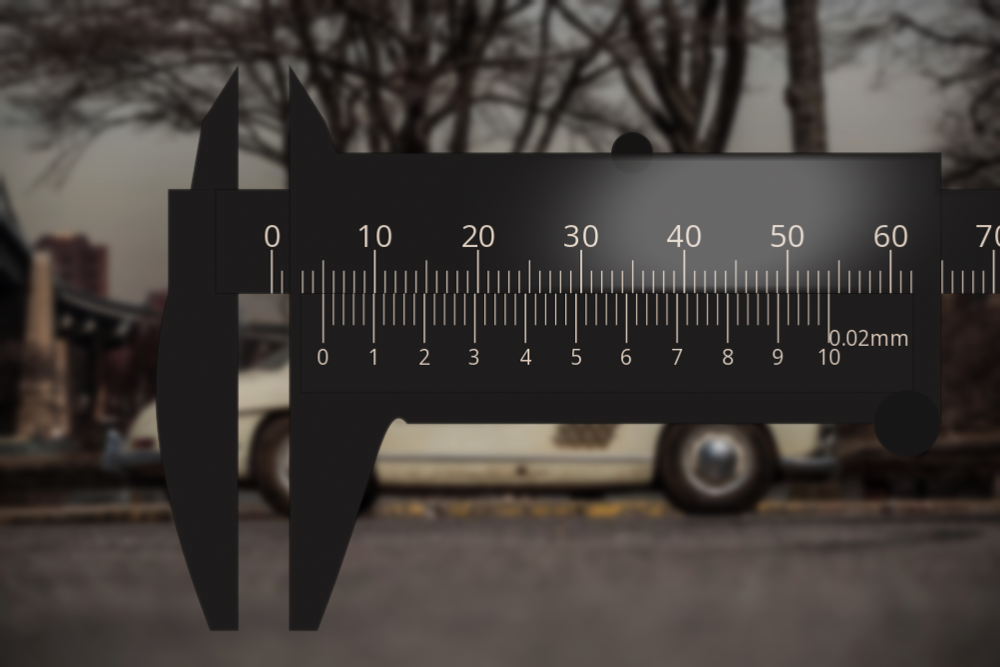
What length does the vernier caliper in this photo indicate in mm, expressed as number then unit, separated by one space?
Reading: 5.0 mm
